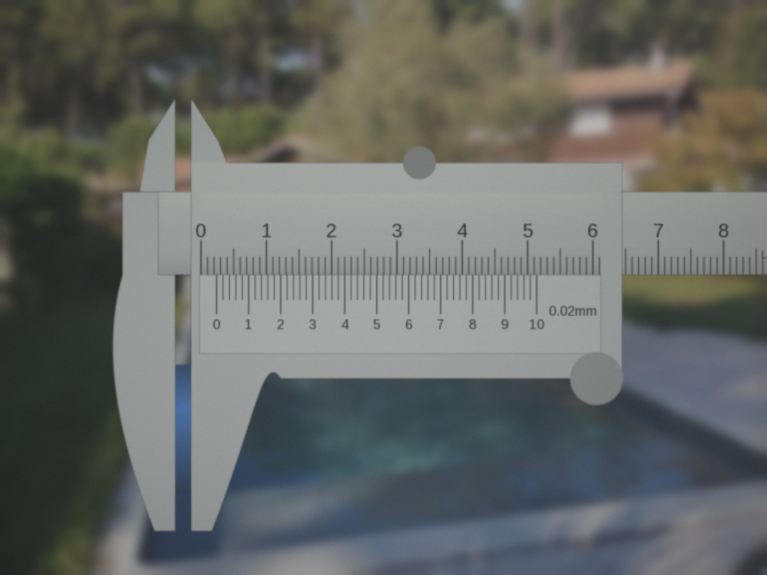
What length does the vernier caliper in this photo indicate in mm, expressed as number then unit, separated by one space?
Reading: 2.4 mm
